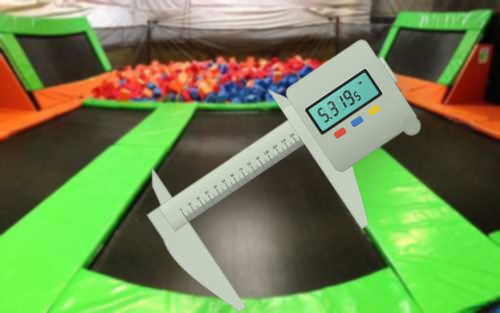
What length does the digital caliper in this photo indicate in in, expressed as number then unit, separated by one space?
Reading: 5.3195 in
